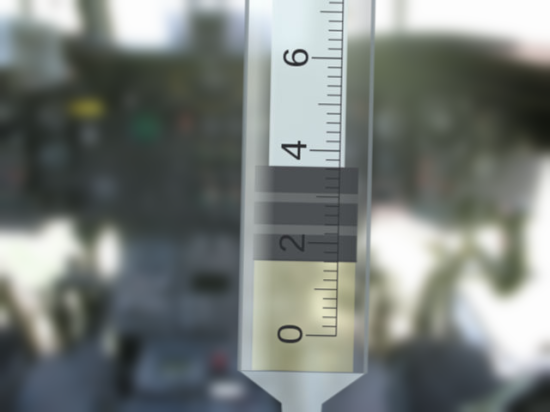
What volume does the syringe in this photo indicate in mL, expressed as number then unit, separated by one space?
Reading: 1.6 mL
